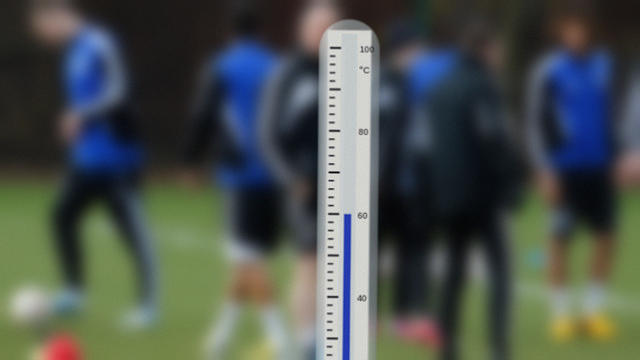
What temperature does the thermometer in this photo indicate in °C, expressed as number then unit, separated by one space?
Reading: 60 °C
